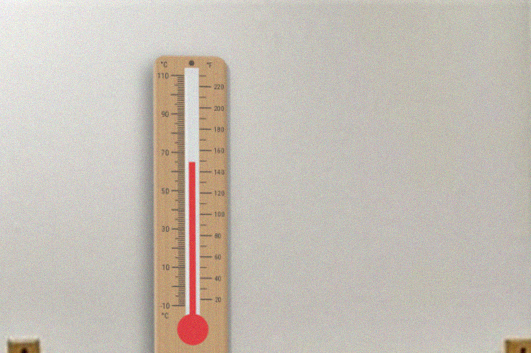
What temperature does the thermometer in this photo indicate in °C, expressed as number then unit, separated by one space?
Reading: 65 °C
